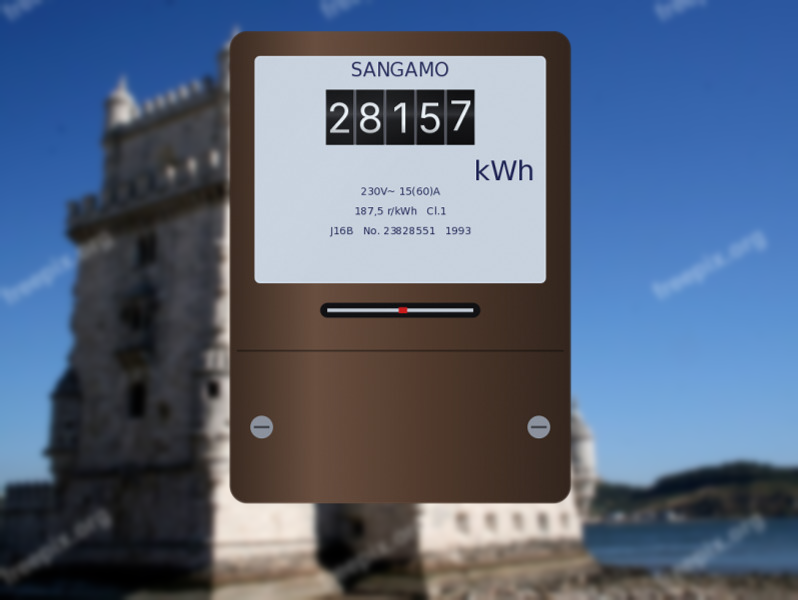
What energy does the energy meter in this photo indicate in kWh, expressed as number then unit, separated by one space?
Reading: 28157 kWh
